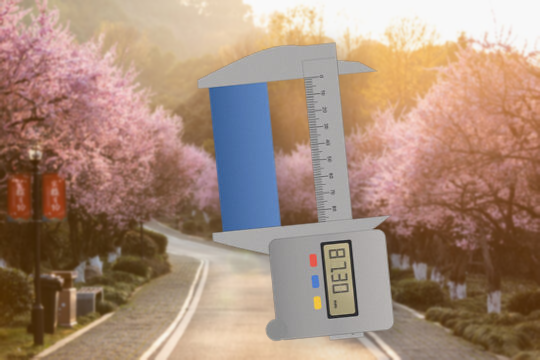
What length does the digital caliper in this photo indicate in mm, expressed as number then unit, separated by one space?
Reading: 87.30 mm
